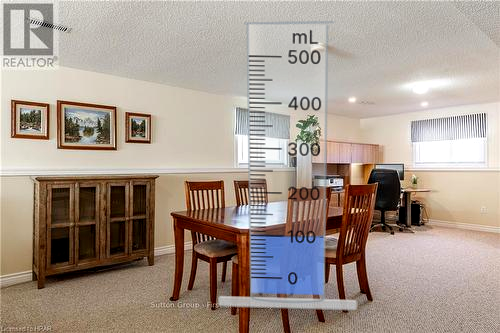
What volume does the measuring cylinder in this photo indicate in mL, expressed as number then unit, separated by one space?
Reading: 100 mL
